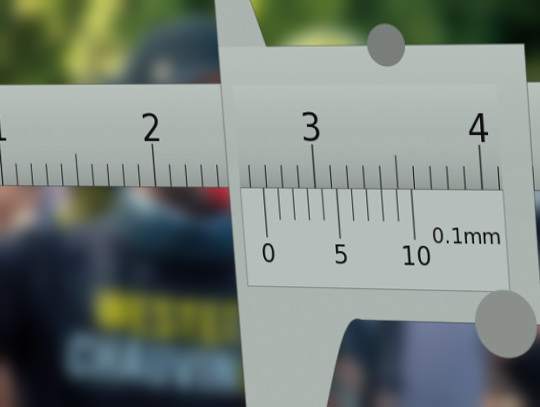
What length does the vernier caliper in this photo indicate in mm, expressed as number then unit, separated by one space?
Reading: 26.8 mm
